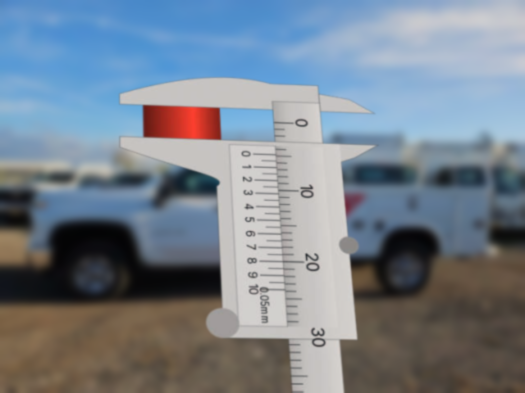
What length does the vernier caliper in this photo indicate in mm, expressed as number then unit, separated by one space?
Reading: 4.8 mm
